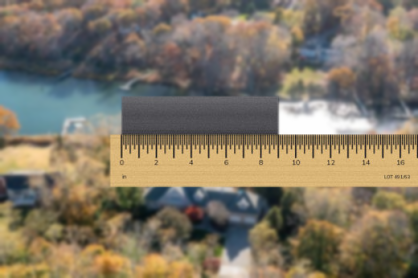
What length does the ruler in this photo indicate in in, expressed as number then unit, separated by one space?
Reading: 9 in
